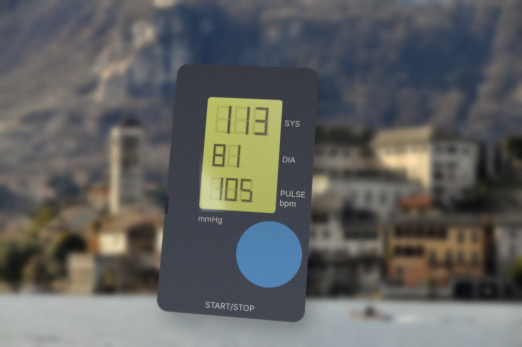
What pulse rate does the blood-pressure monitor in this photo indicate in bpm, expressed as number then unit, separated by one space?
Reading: 105 bpm
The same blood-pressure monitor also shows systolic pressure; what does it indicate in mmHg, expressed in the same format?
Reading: 113 mmHg
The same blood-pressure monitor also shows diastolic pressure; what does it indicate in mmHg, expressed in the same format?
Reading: 81 mmHg
